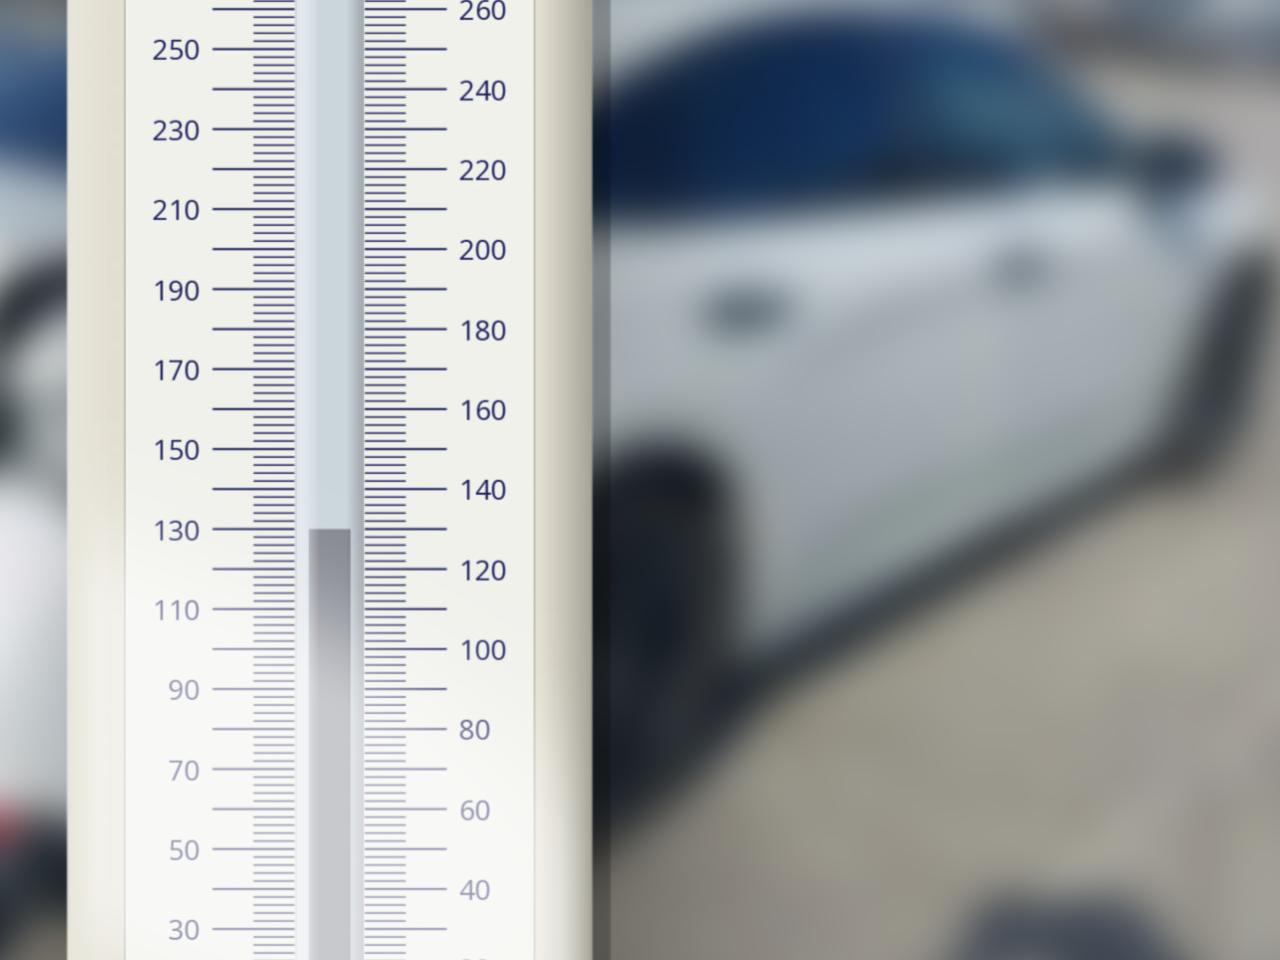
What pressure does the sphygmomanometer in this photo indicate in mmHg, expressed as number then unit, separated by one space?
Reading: 130 mmHg
